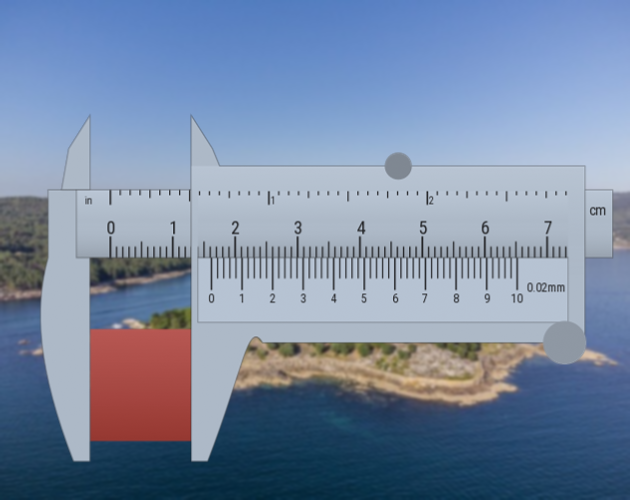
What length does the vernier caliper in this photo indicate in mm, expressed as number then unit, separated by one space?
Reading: 16.2 mm
